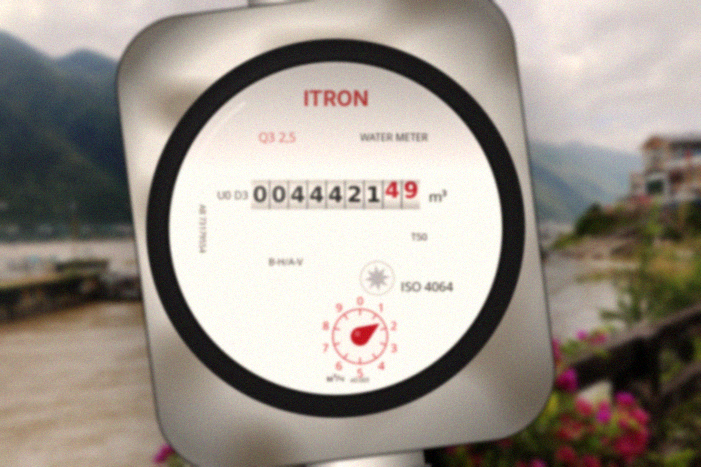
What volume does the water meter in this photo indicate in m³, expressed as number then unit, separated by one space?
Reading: 44421.491 m³
